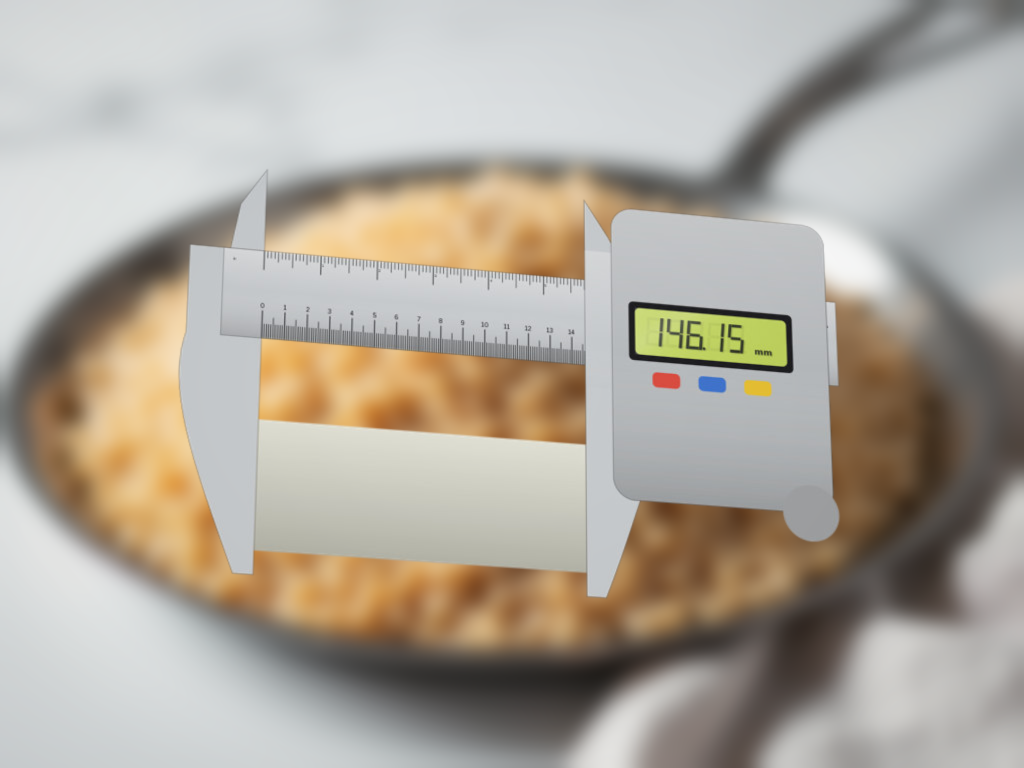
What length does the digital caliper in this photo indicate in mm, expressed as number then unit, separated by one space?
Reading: 146.15 mm
